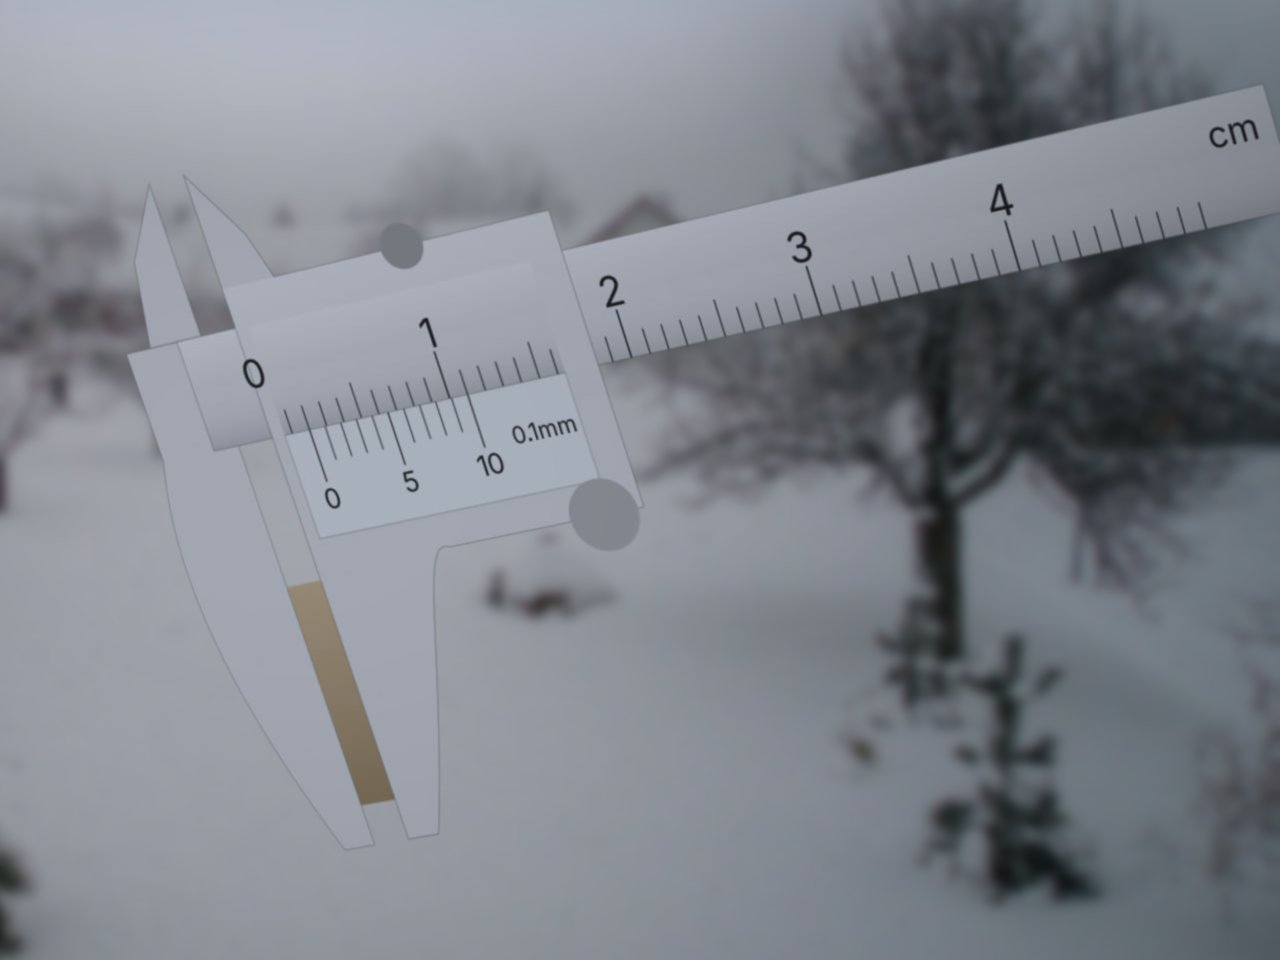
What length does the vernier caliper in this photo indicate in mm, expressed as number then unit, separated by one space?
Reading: 2.0 mm
